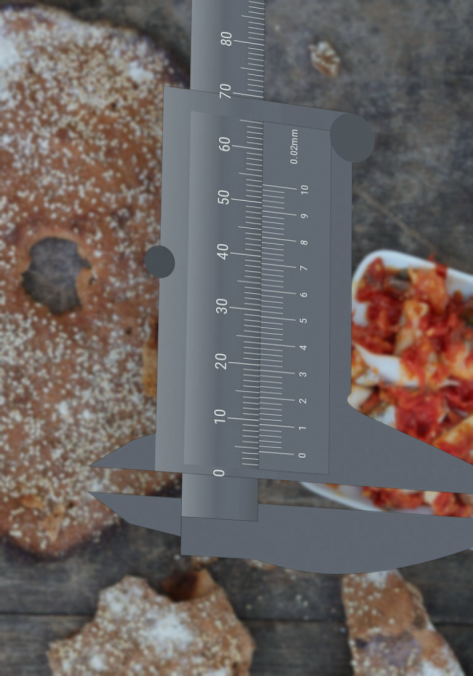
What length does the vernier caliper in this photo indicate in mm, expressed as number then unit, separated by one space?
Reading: 4.4 mm
